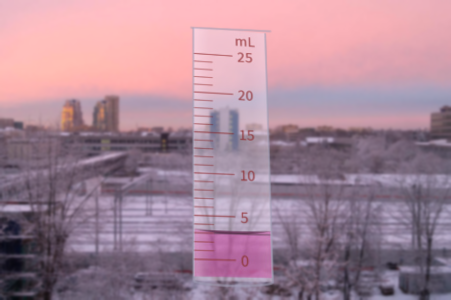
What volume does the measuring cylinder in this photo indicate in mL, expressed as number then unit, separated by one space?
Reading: 3 mL
